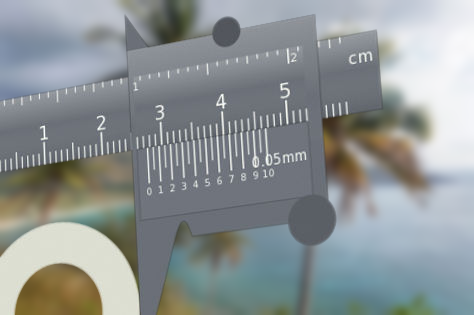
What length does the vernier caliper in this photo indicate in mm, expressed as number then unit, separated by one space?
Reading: 27.6 mm
